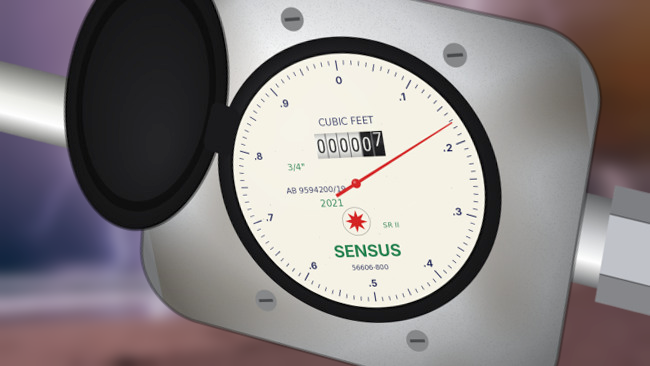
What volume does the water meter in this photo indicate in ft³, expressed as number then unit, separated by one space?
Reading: 7.17 ft³
